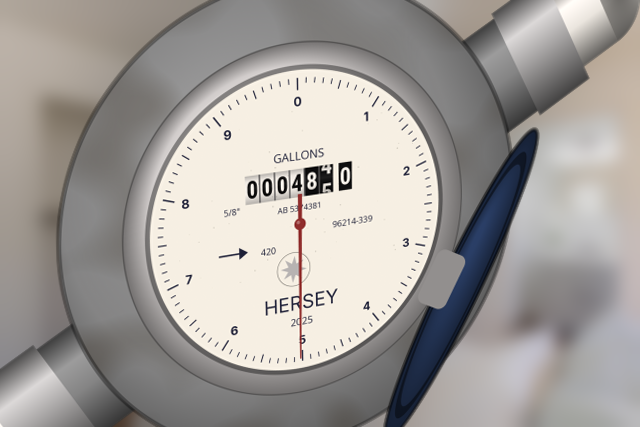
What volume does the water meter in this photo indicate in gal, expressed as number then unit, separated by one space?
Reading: 4845.0 gal
